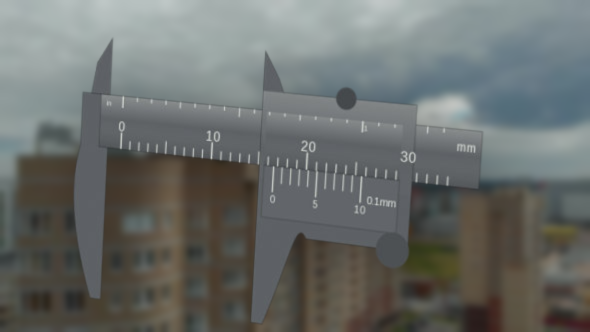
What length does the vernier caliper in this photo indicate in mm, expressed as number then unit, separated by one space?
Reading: 16.6 mm
